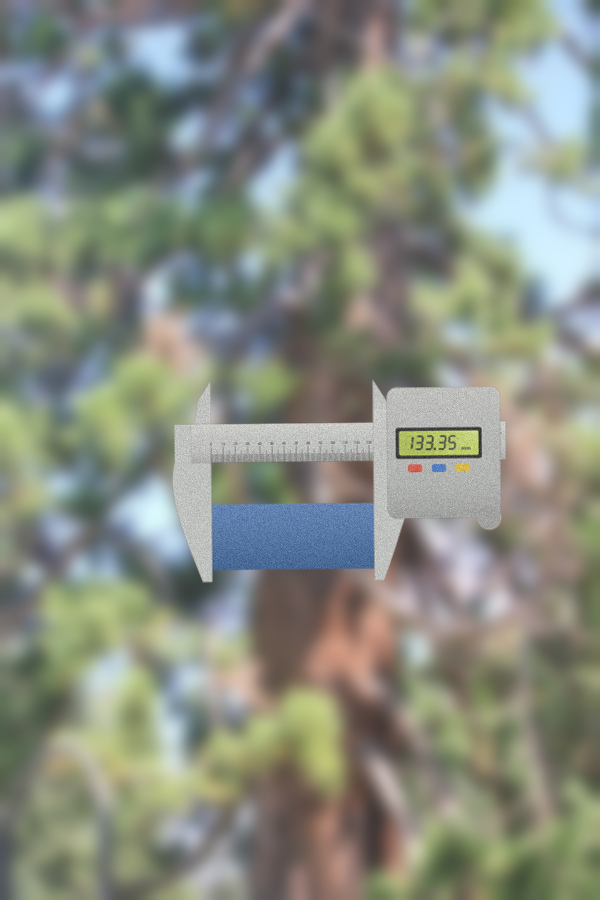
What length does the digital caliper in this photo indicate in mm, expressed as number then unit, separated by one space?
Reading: 133.35 mm
